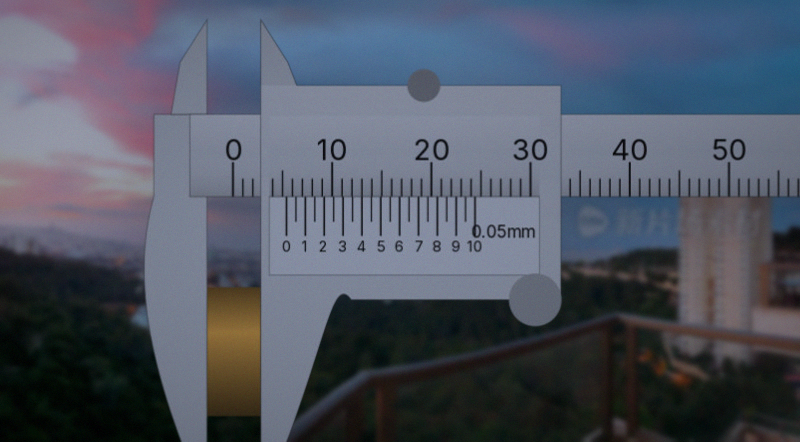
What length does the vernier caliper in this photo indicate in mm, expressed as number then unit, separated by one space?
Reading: 5.4 mm
